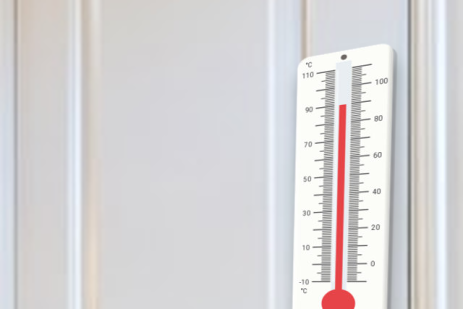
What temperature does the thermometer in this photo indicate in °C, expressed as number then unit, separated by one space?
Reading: 90 °C
